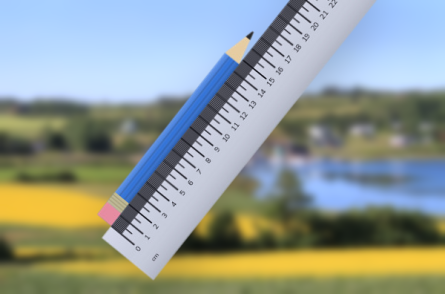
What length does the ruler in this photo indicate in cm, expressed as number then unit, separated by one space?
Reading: 17 cm
